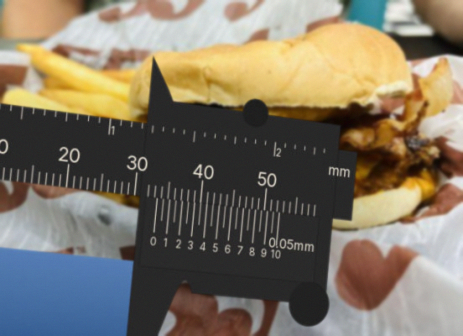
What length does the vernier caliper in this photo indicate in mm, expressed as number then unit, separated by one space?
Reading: 33.4 mm
